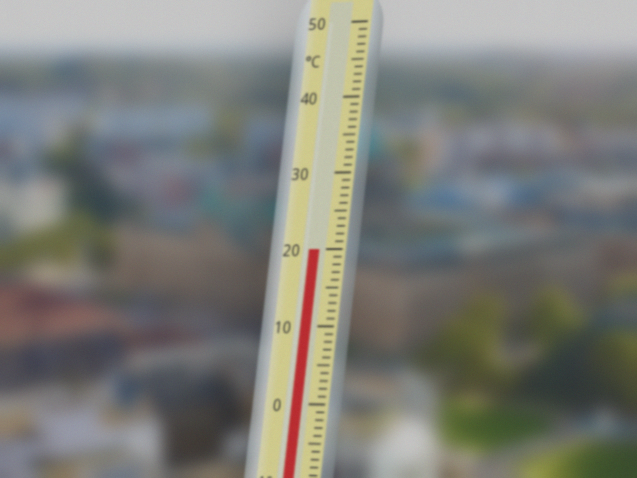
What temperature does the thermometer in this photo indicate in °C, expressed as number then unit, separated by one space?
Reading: 20 °C
